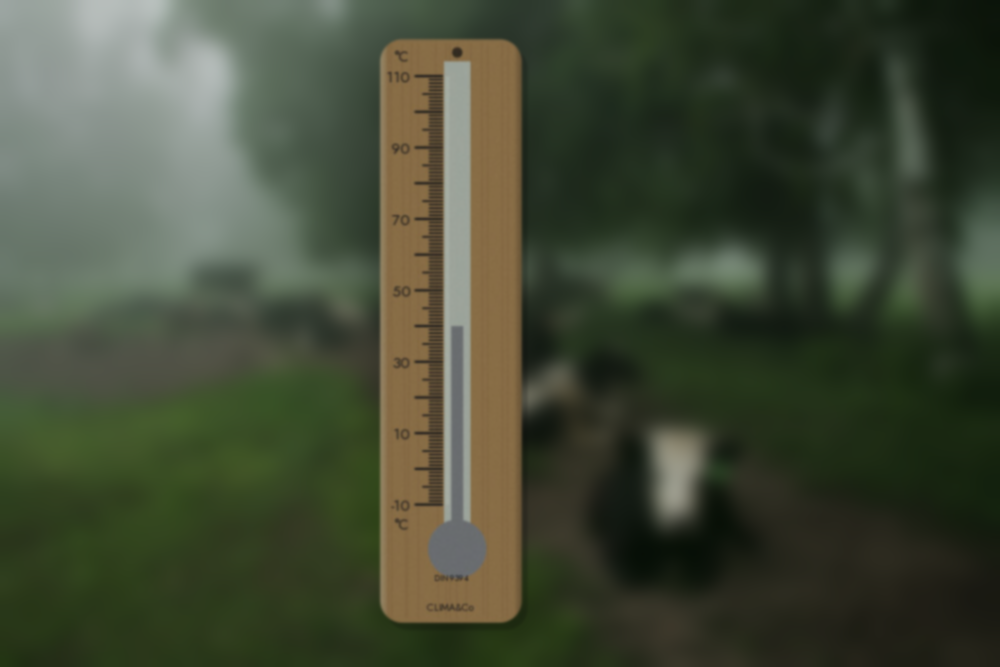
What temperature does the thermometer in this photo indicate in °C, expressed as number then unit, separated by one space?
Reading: 40 °C
